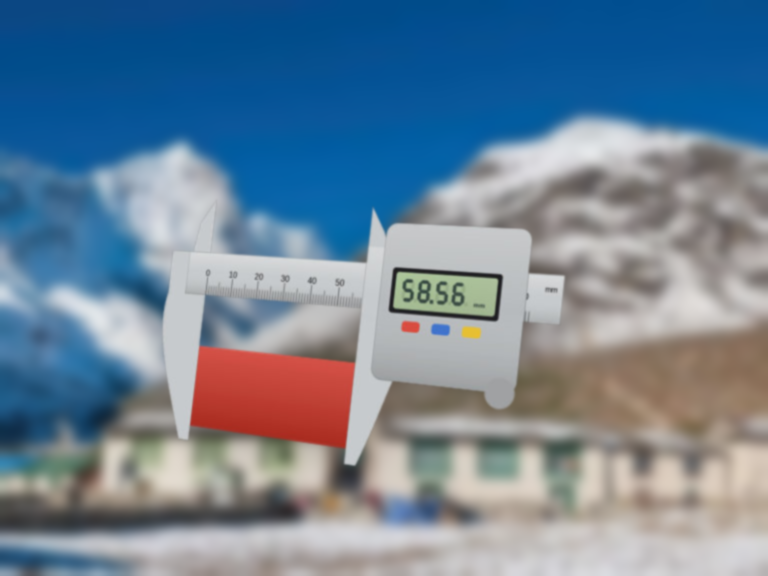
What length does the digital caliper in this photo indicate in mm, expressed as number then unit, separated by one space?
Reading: 58.56 mm
